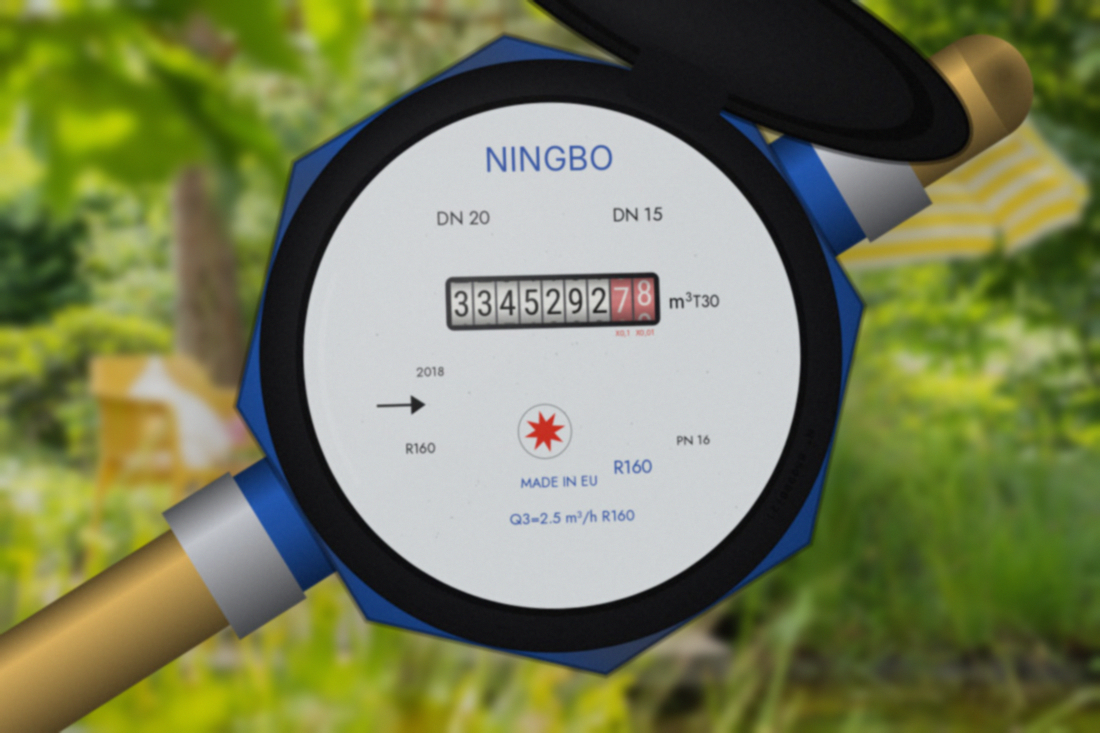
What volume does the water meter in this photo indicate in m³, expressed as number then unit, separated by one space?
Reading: 3345292.78 m³
